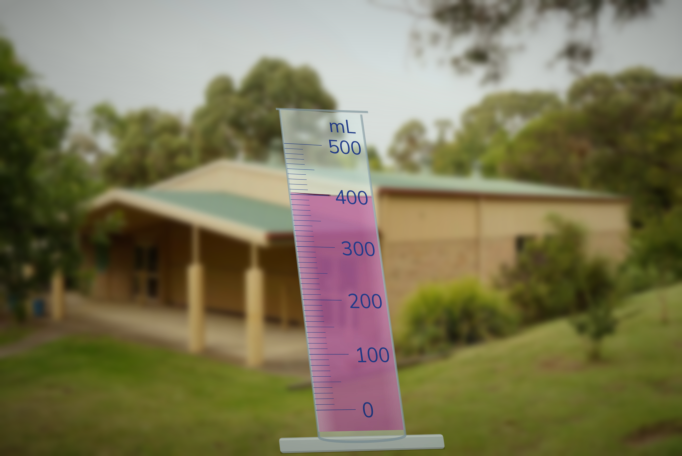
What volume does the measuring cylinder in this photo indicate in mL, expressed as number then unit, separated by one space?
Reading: 400 mL
